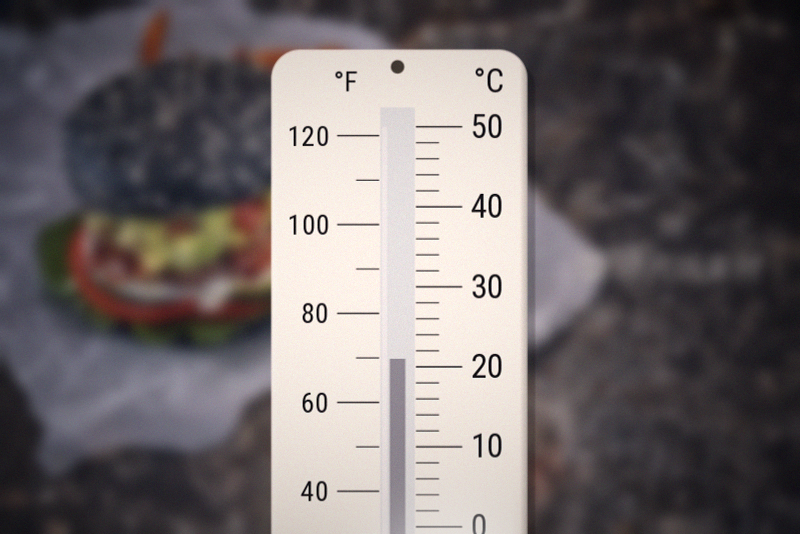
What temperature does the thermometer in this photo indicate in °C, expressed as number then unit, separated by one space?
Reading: 21 °C
